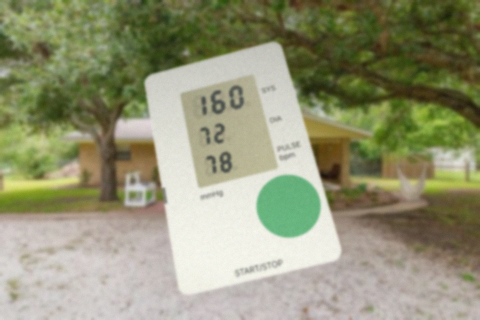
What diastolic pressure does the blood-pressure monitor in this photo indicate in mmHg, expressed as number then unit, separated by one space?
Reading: 72 mmHg
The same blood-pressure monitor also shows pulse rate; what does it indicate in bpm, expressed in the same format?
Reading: 78 bpm
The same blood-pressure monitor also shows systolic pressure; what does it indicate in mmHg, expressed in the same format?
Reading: 160 mmHg
